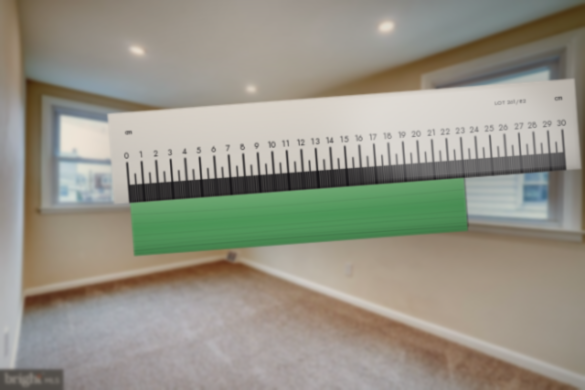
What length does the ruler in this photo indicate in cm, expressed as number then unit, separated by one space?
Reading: 23 cm
